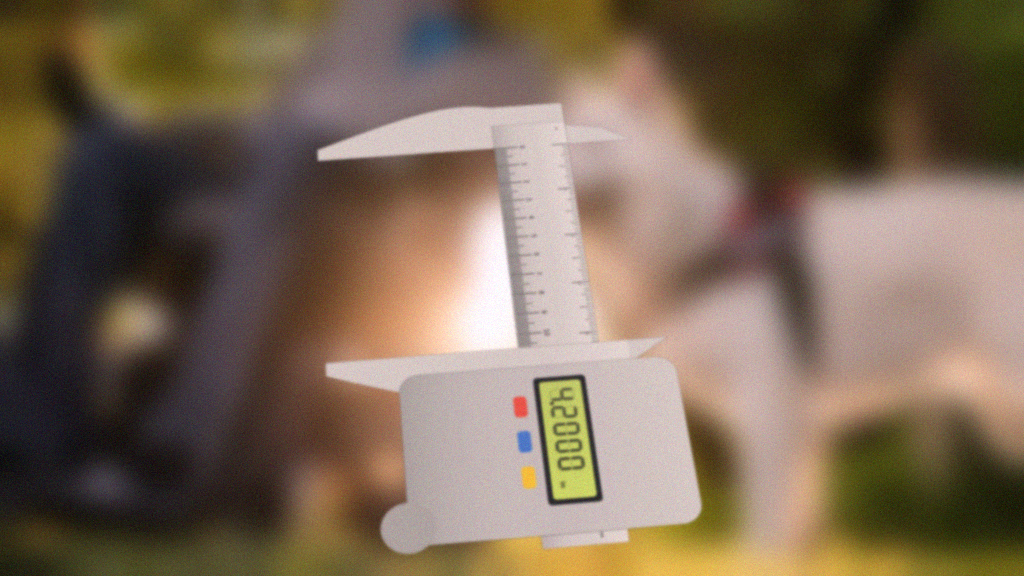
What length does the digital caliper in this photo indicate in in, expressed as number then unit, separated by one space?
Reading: 4.2000 in
